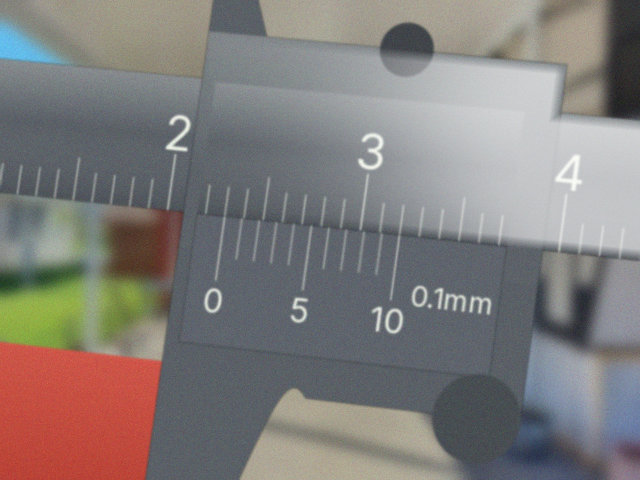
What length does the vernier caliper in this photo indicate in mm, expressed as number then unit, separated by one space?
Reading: 23.0 mm
